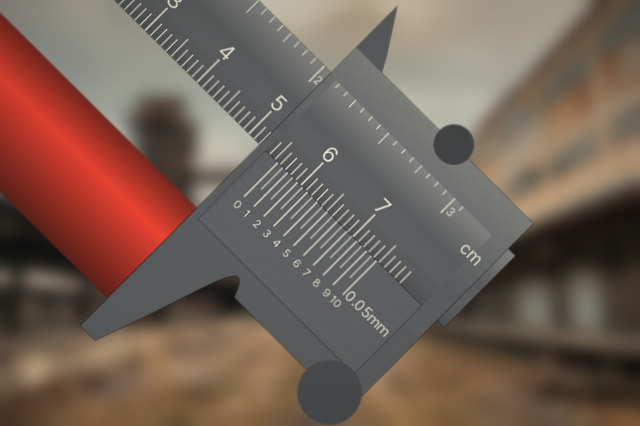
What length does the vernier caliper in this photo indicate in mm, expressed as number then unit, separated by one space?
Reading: 55.6 mm
